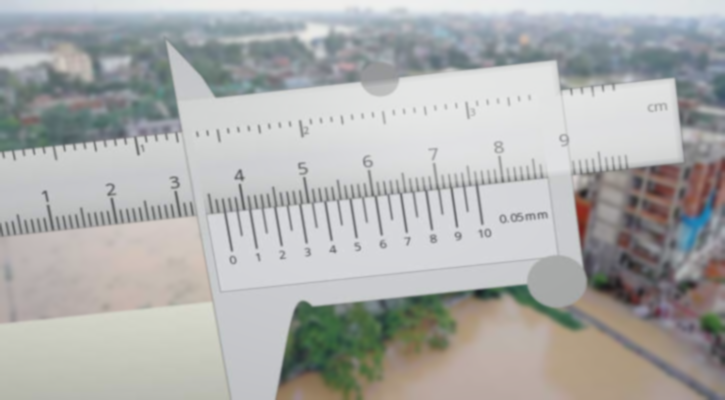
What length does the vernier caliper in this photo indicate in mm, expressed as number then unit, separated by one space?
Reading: 37.0 mm
